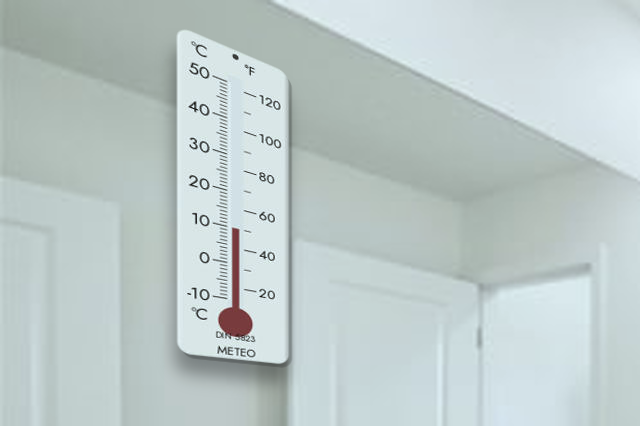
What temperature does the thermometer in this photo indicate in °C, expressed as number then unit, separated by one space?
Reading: 10 °C
